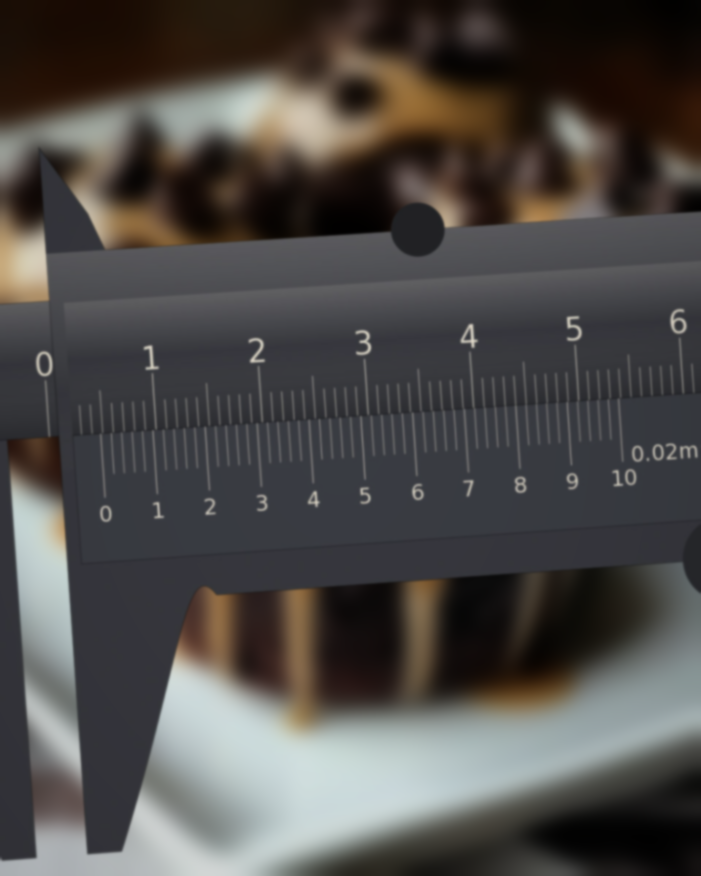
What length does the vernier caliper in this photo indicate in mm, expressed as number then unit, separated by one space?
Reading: 4.8 mm
